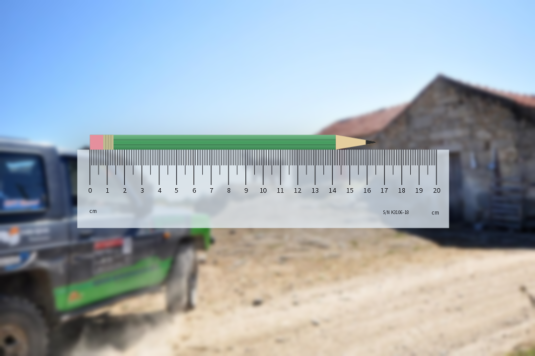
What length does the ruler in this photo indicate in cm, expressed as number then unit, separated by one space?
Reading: 16.5 cm
